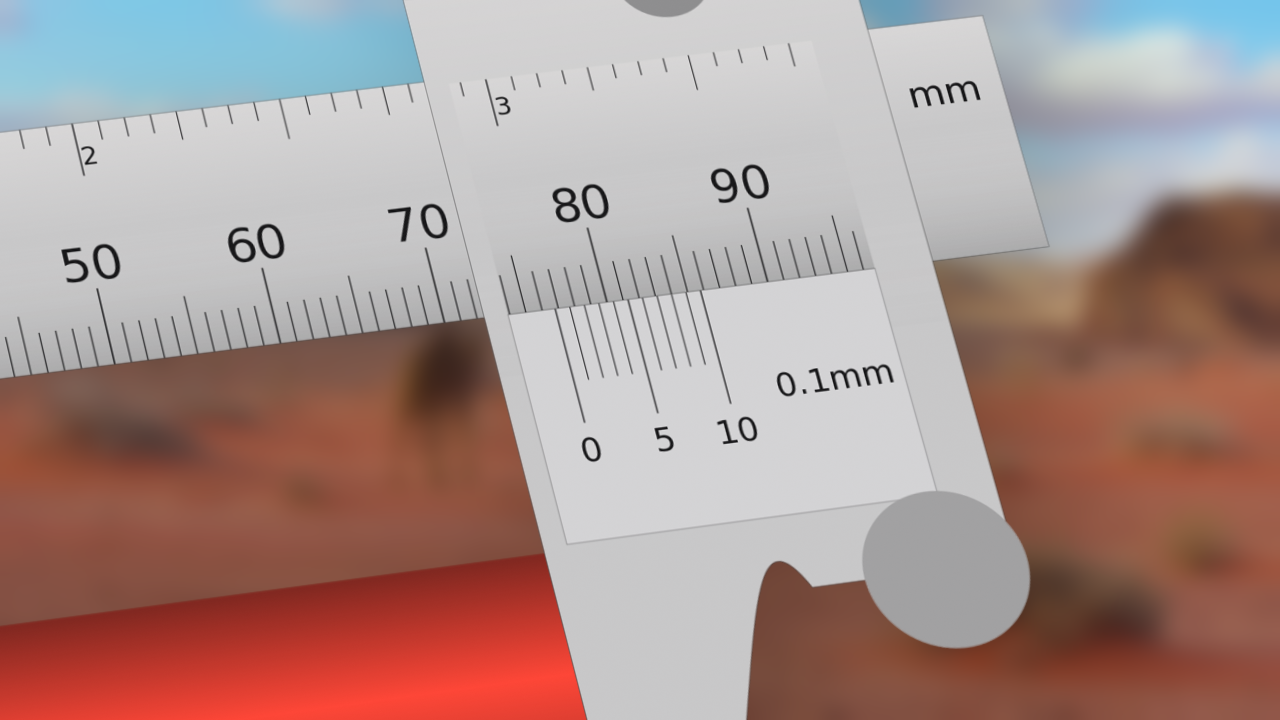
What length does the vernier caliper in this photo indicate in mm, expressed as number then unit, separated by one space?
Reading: 76.8 mm
